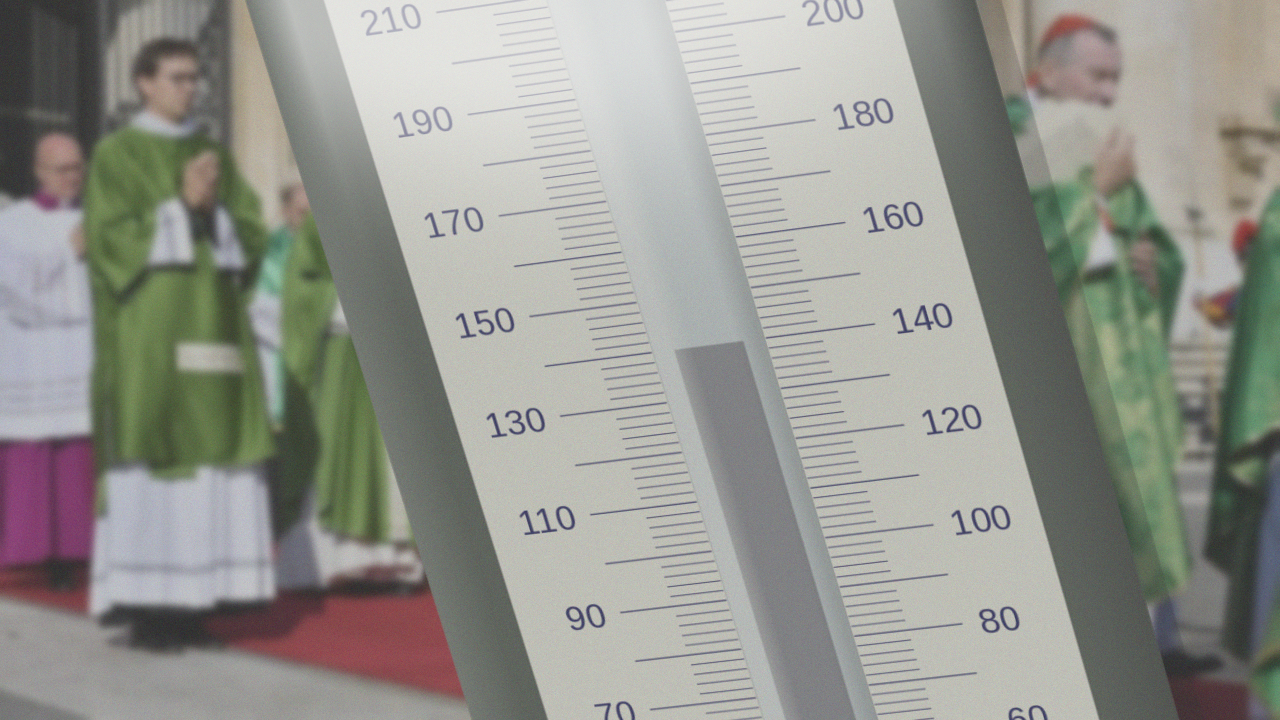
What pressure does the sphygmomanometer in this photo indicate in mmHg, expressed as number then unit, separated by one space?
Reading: 140 mmHg
